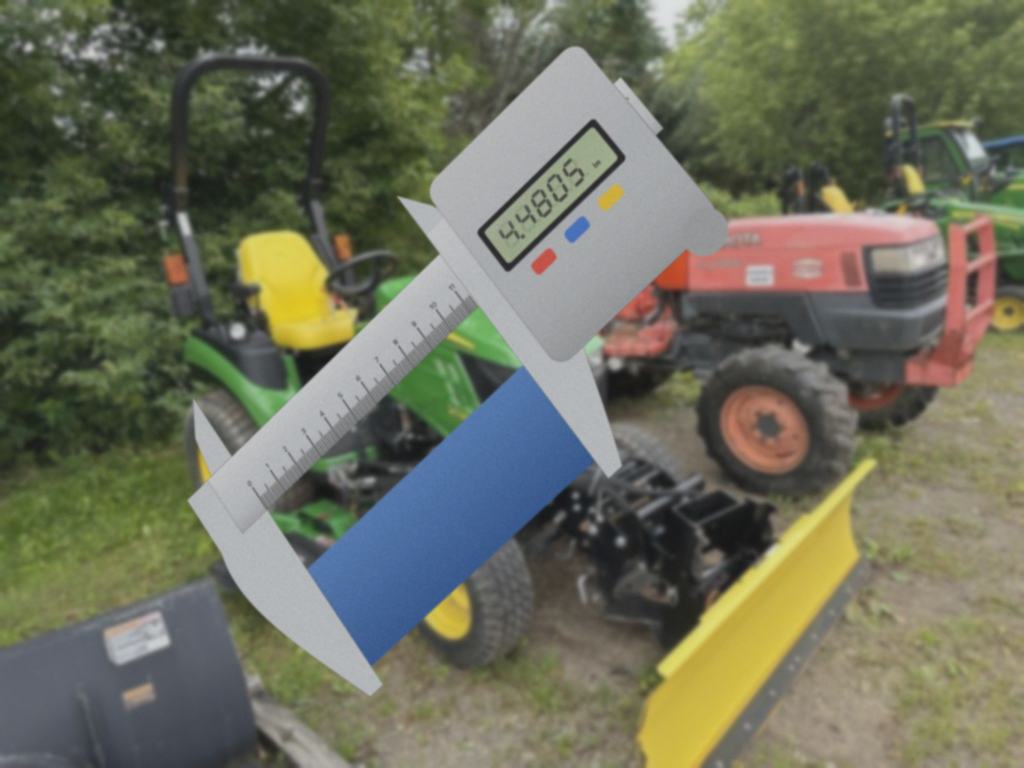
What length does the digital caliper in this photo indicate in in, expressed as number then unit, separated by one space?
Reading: 4.4805 in
